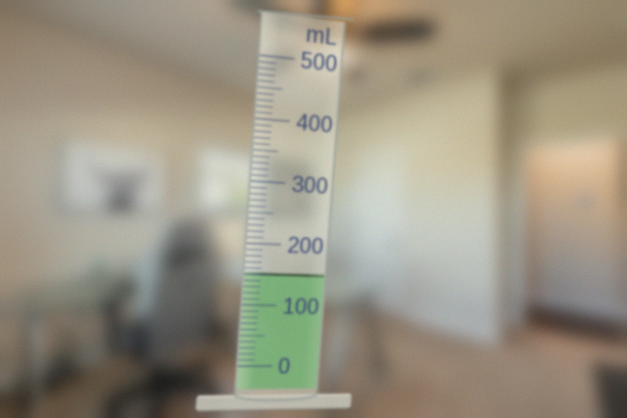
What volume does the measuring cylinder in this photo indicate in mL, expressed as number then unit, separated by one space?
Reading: 150 mL
